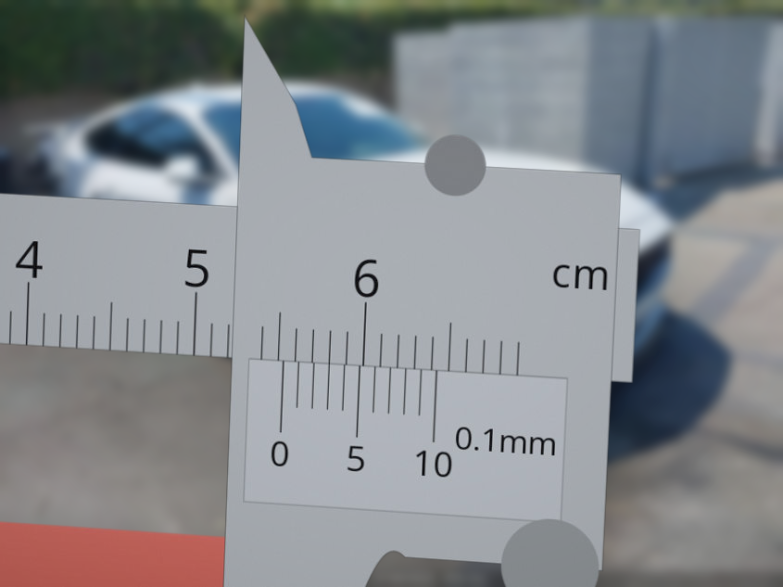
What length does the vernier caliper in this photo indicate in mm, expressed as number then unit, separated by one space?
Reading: 55.3 mm
